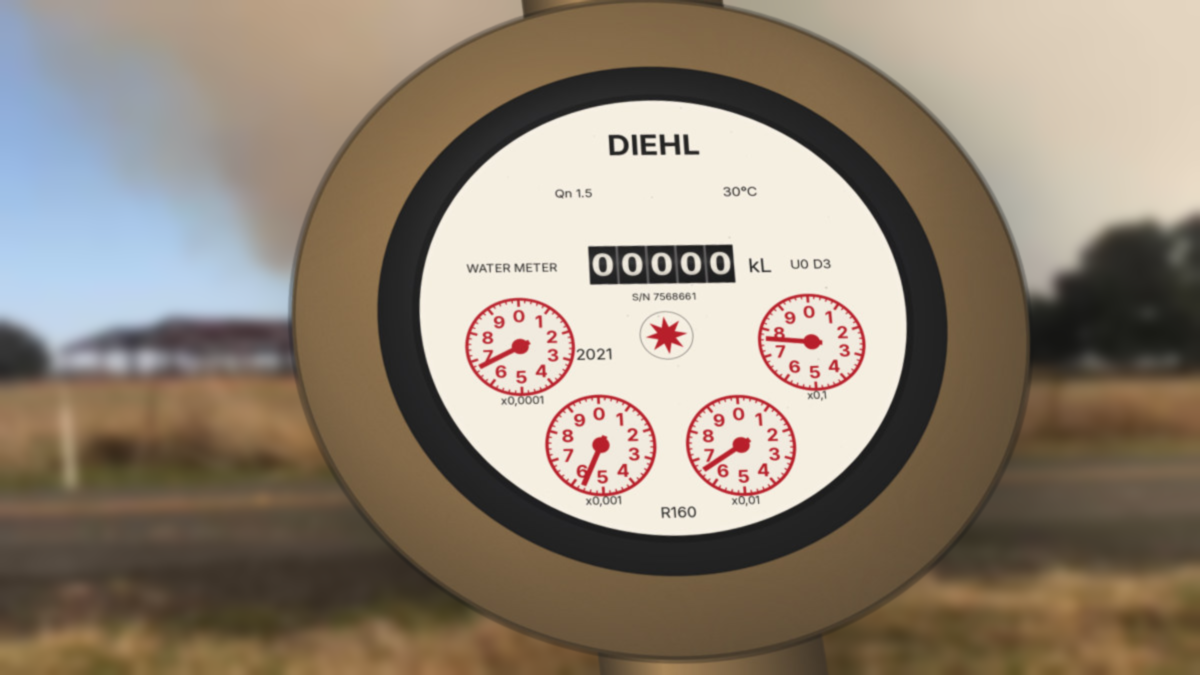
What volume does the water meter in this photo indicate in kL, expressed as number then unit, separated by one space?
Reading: 0.7656 kL
